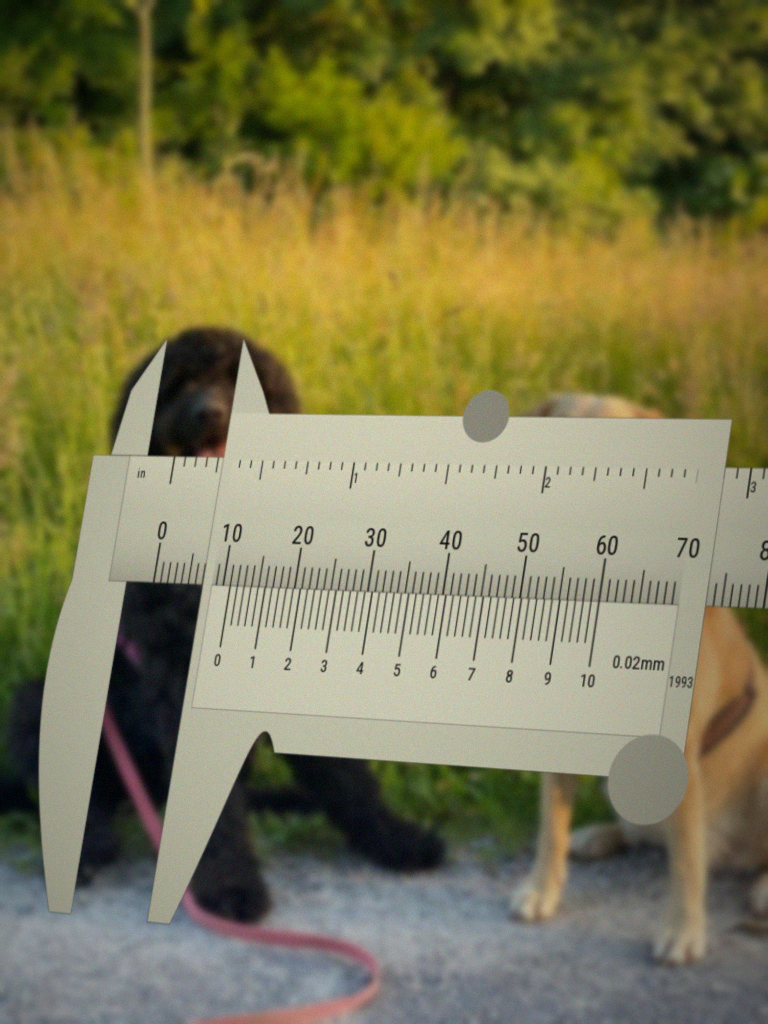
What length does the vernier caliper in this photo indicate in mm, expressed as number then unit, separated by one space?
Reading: 11.0 mm
